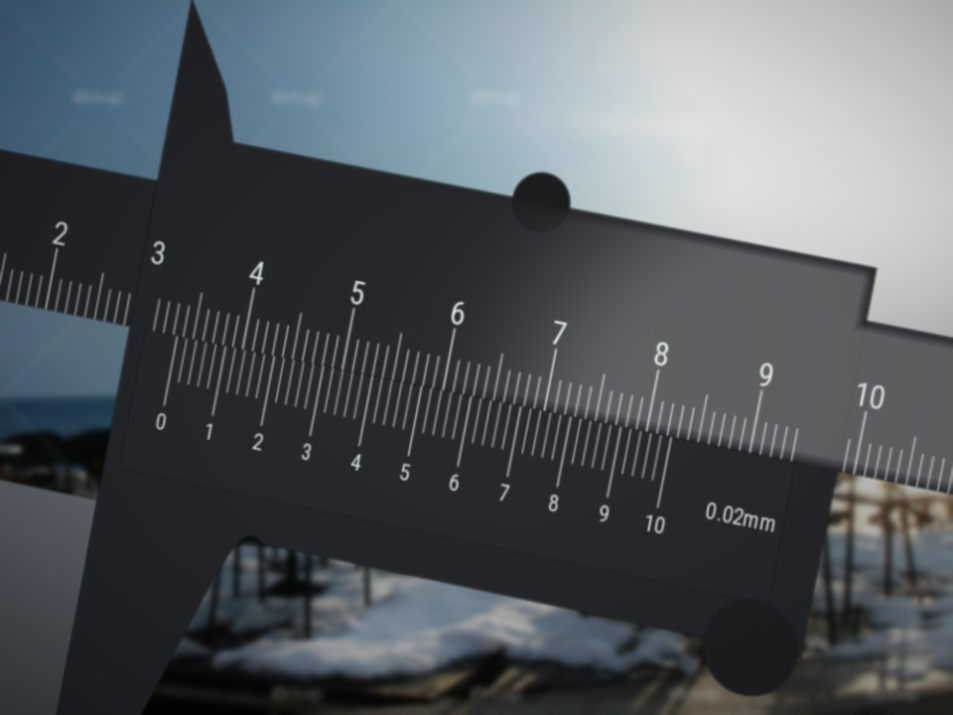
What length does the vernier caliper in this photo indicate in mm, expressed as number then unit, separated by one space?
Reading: 33.4 mm
